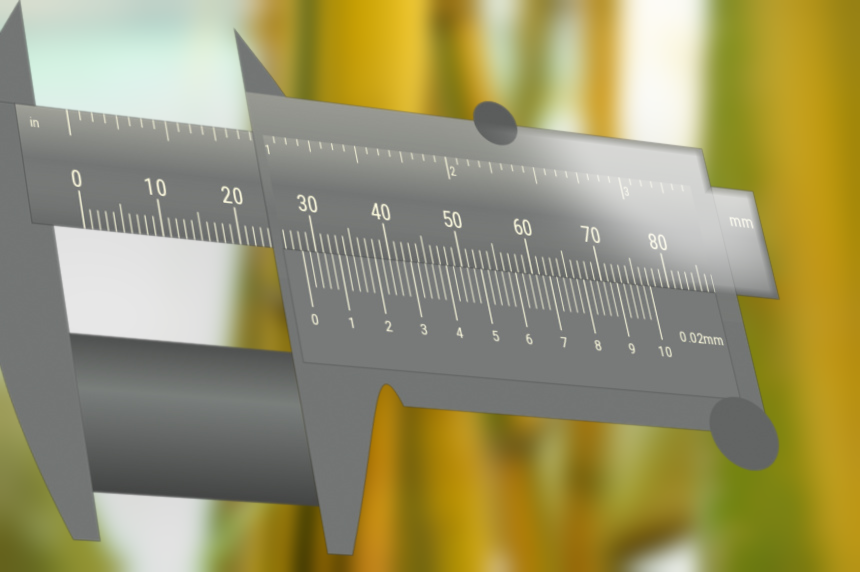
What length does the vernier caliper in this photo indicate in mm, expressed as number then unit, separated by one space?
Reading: 28.2 mm
